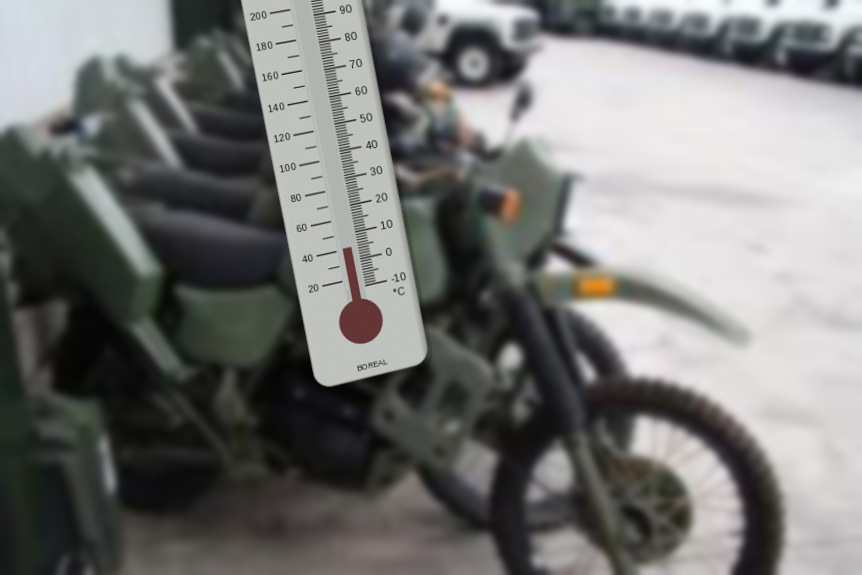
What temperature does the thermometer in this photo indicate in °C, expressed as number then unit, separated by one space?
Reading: 5 °C
